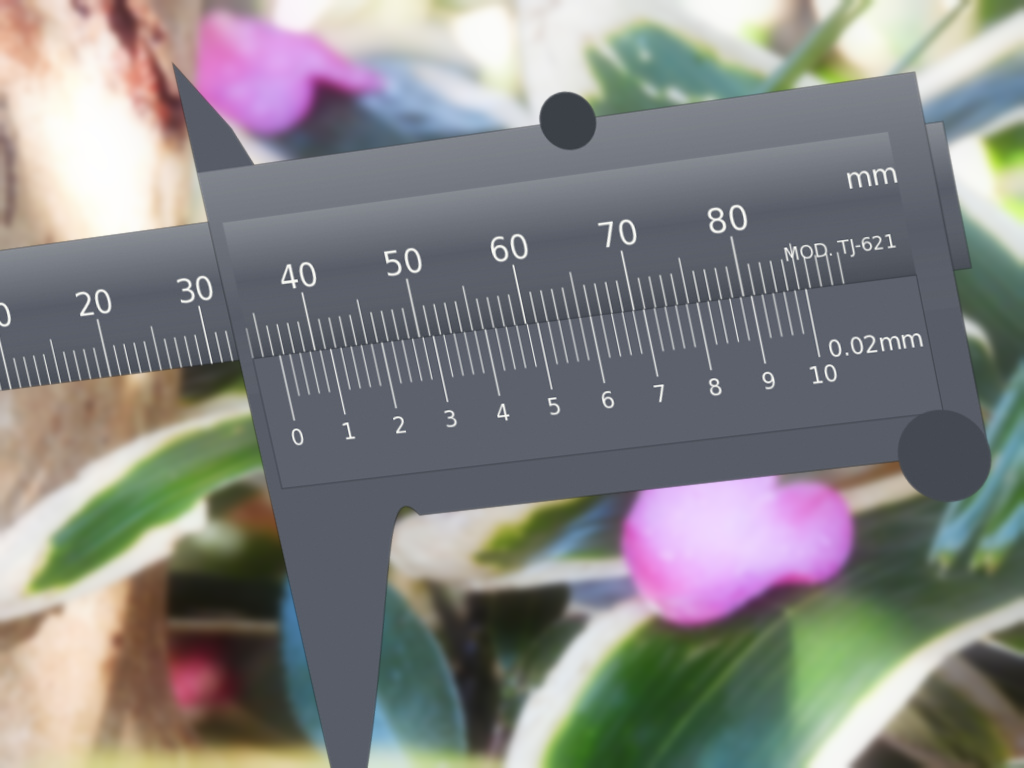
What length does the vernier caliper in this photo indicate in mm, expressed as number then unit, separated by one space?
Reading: 36.6 mm
